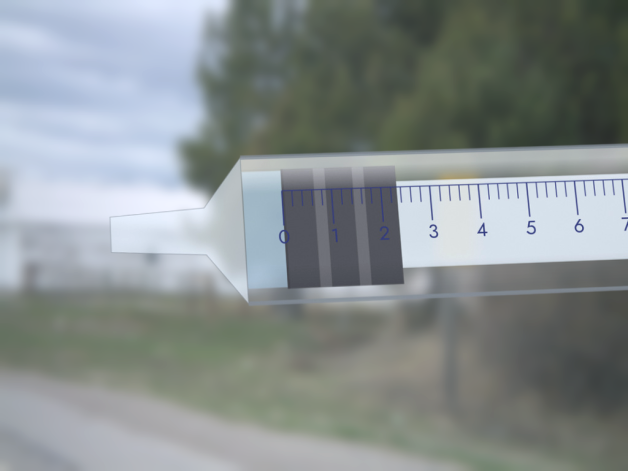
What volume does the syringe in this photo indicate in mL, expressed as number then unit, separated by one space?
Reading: 0 mL
